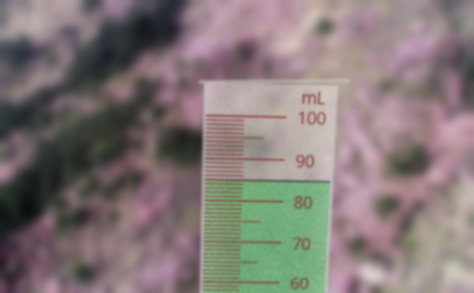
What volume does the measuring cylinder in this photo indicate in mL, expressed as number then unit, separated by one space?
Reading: 85 mL
